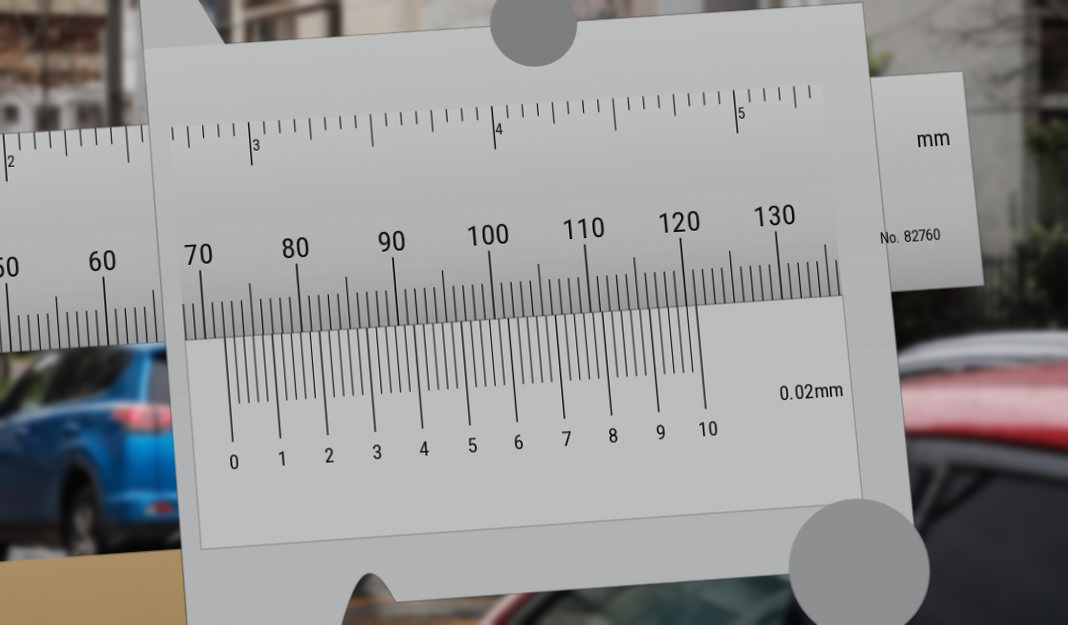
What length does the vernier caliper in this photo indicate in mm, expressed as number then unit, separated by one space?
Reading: 72.0 mm
